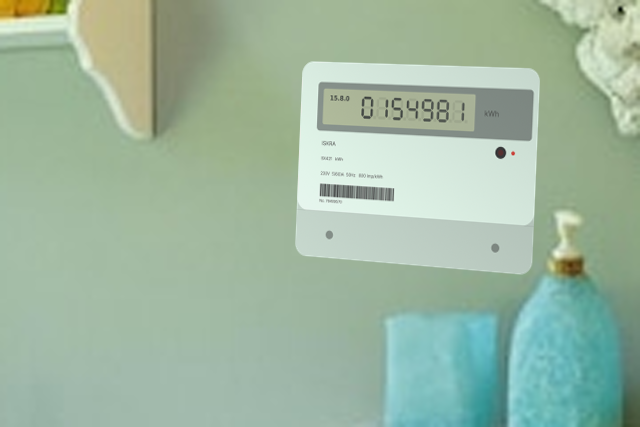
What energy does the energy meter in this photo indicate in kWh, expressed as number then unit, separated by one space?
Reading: 154981 kWh
